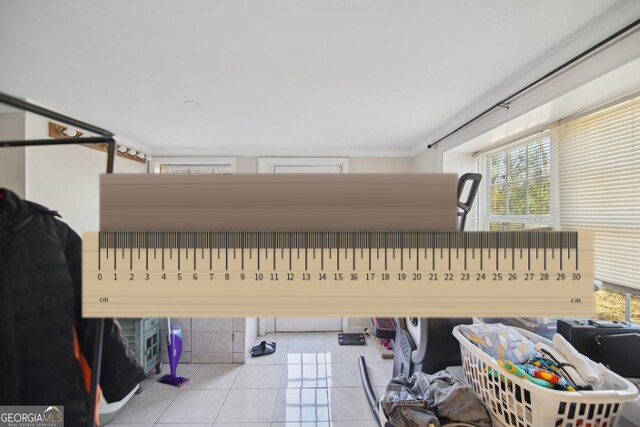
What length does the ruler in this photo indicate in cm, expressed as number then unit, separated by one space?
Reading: 22.5 cm
